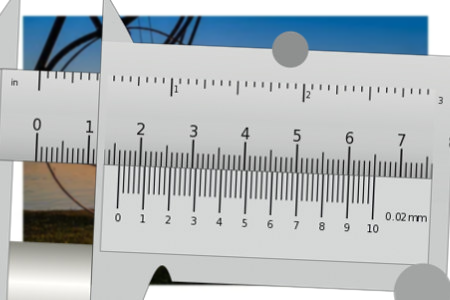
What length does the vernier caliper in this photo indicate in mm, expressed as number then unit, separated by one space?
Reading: 16.0 mm
